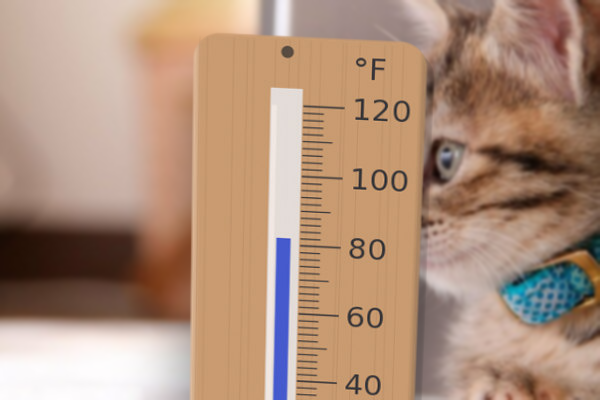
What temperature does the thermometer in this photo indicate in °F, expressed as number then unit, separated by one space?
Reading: 82 °F
